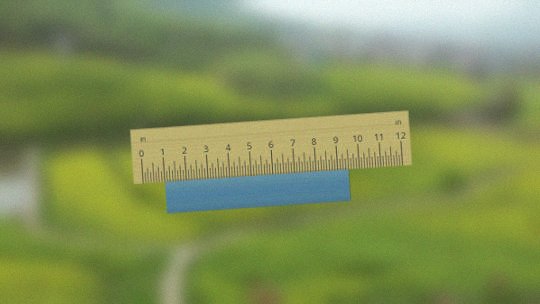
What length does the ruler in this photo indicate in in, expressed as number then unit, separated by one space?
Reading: 8.5 in
